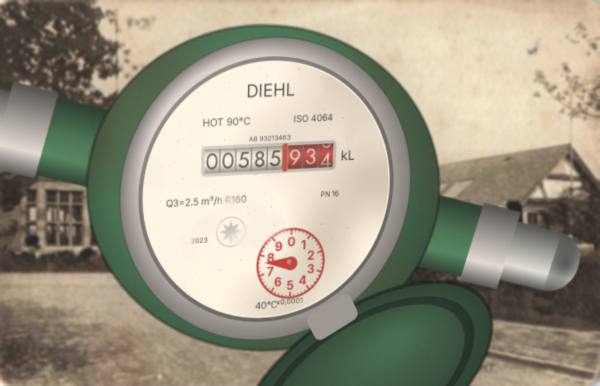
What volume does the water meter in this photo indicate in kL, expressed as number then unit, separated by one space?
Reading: 585.9337 kL
